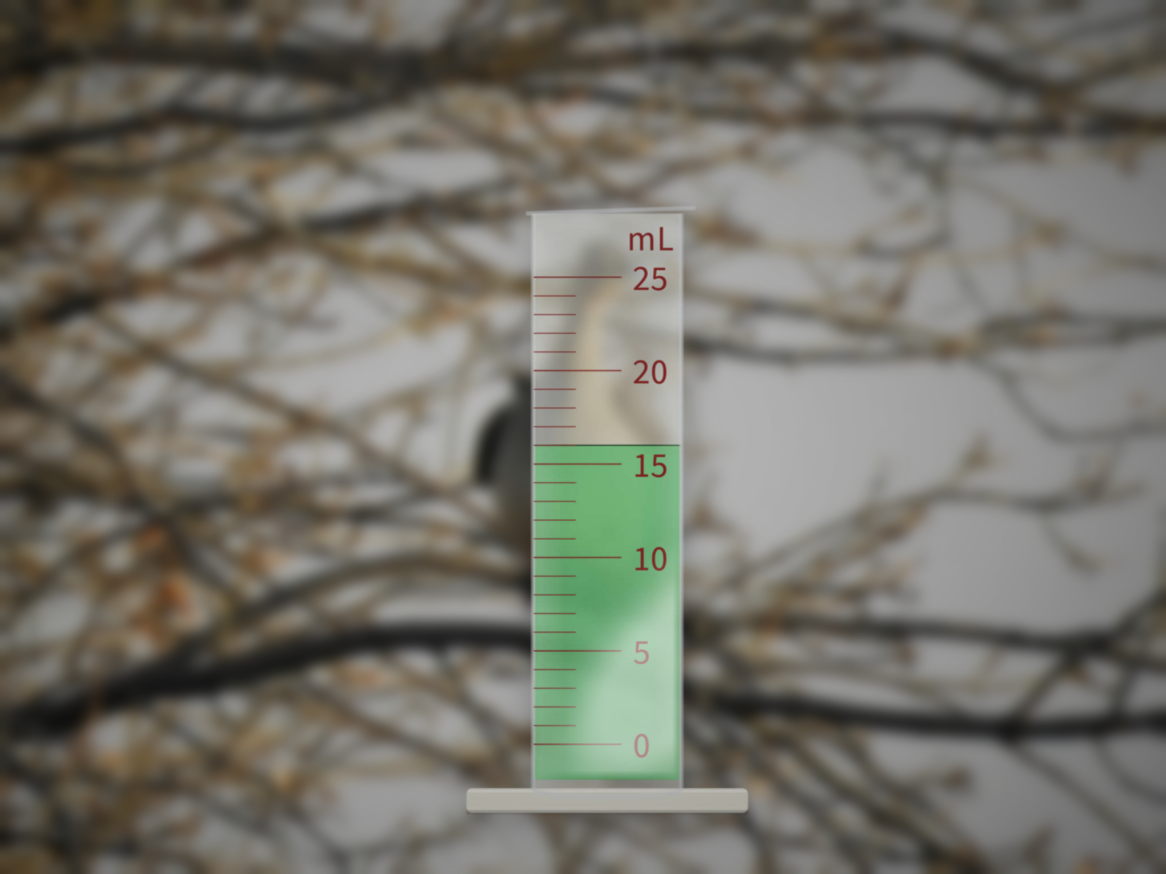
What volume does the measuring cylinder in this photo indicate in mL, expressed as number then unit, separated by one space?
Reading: 16 mL
